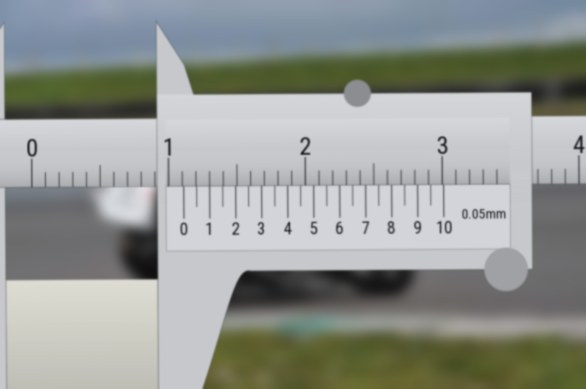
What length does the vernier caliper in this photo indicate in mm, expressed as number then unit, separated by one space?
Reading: 11.1 mm
